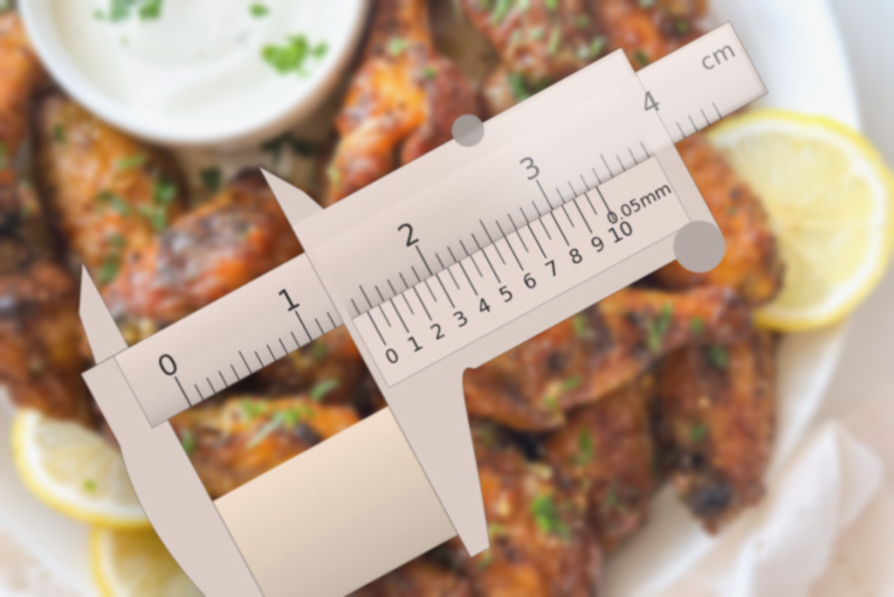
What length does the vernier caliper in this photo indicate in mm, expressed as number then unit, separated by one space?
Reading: 14.6 mm
